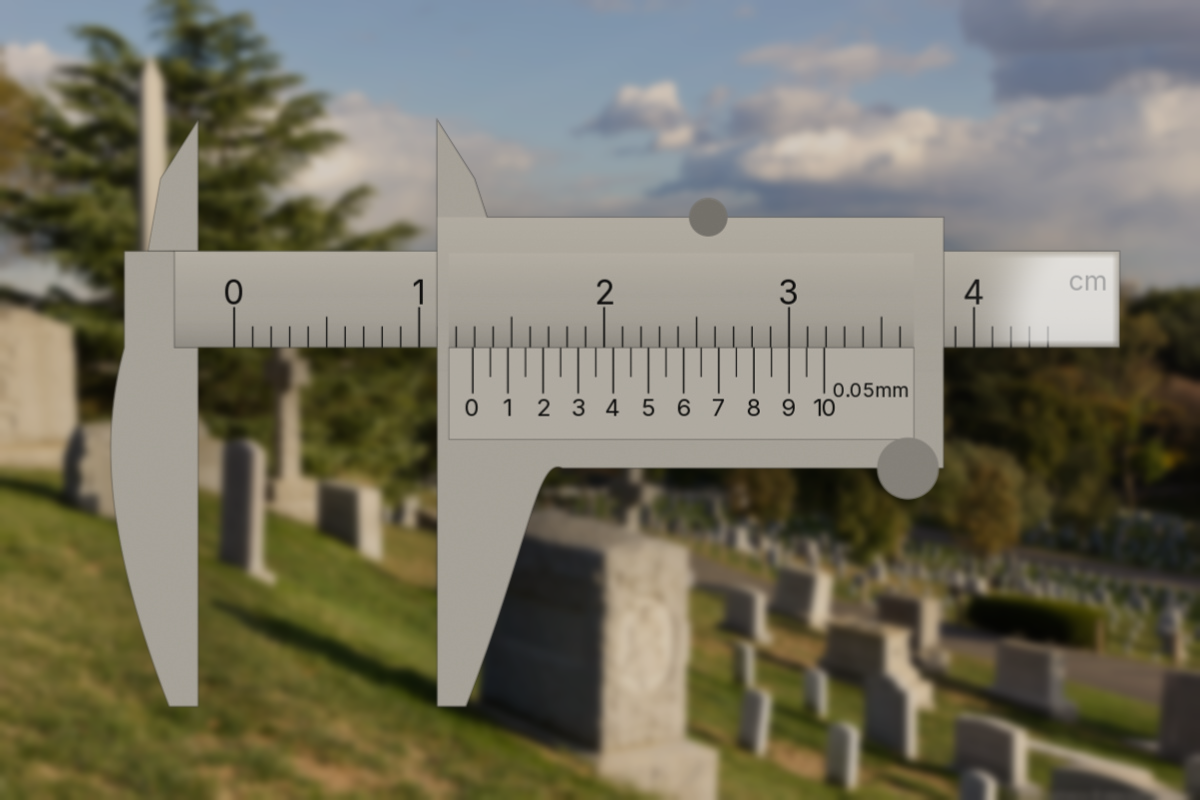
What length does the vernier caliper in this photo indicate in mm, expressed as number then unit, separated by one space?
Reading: 12.9 mm
